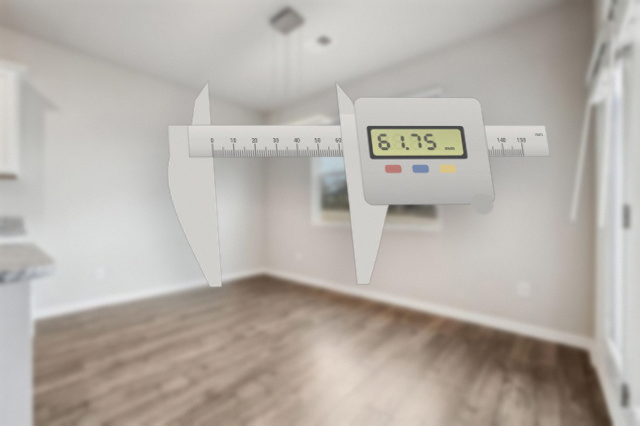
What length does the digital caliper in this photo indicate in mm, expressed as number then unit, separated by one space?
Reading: 61.75 mm
